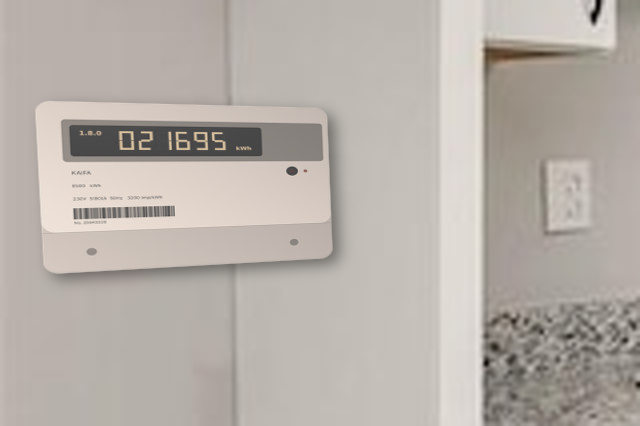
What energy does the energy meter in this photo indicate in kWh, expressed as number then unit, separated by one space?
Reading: 21695 kWh
